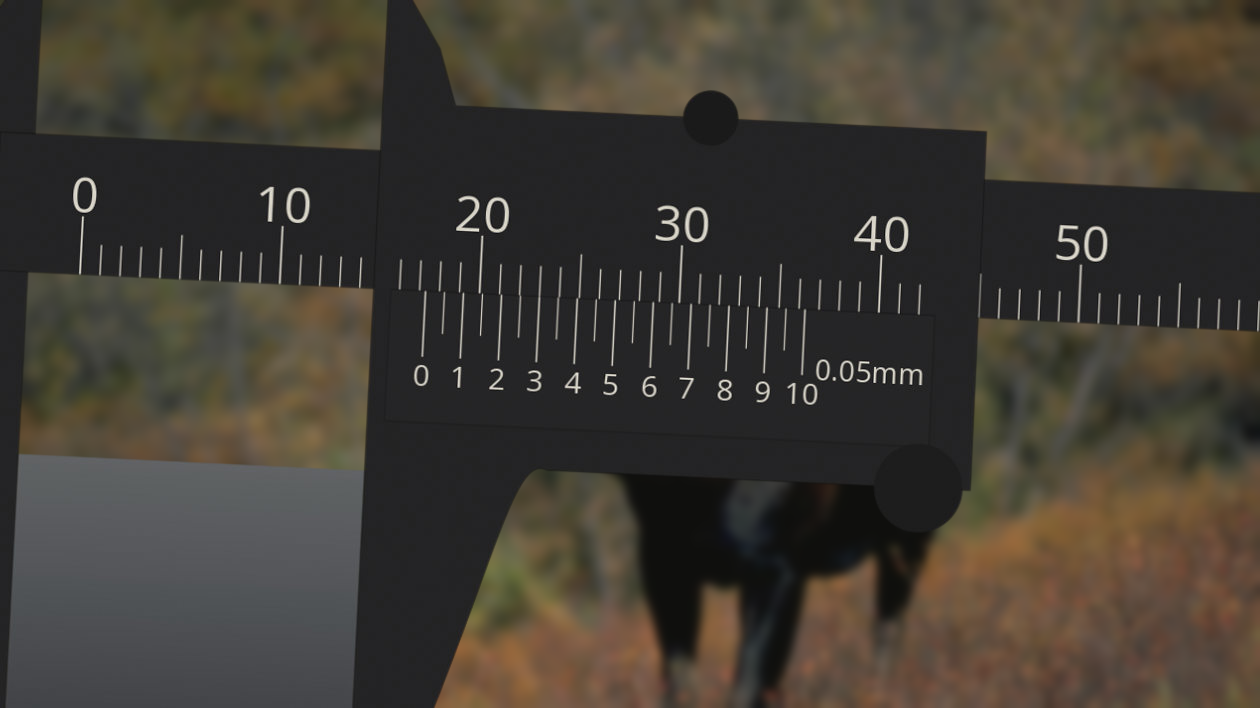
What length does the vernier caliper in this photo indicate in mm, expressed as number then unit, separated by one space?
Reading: 17.3 mm
